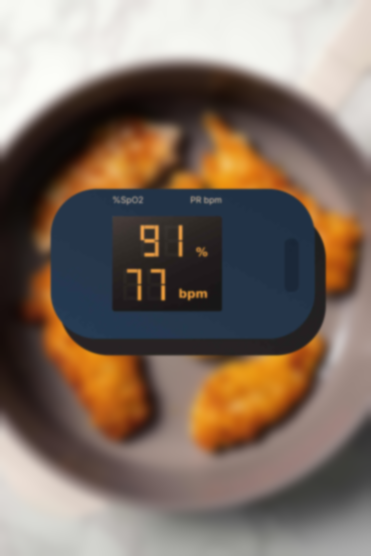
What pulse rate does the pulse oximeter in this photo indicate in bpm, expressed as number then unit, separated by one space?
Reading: 77 bpm
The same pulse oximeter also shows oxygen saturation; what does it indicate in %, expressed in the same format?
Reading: 91 %
